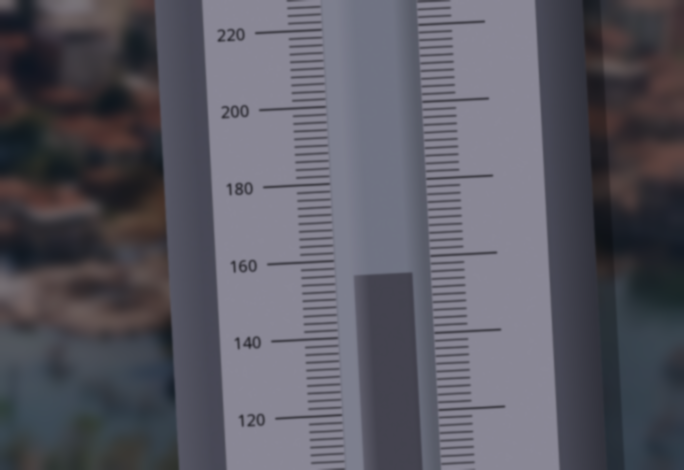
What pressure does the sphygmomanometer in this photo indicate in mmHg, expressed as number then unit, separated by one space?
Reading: 156 mmHg
